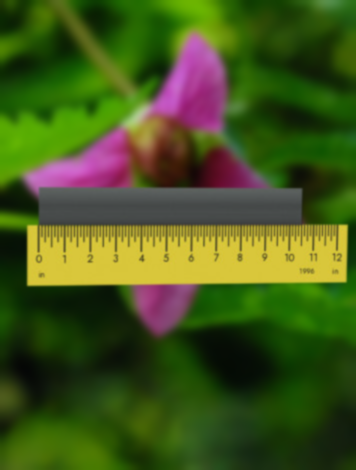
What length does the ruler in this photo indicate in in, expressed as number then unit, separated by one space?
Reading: 10.5 in
